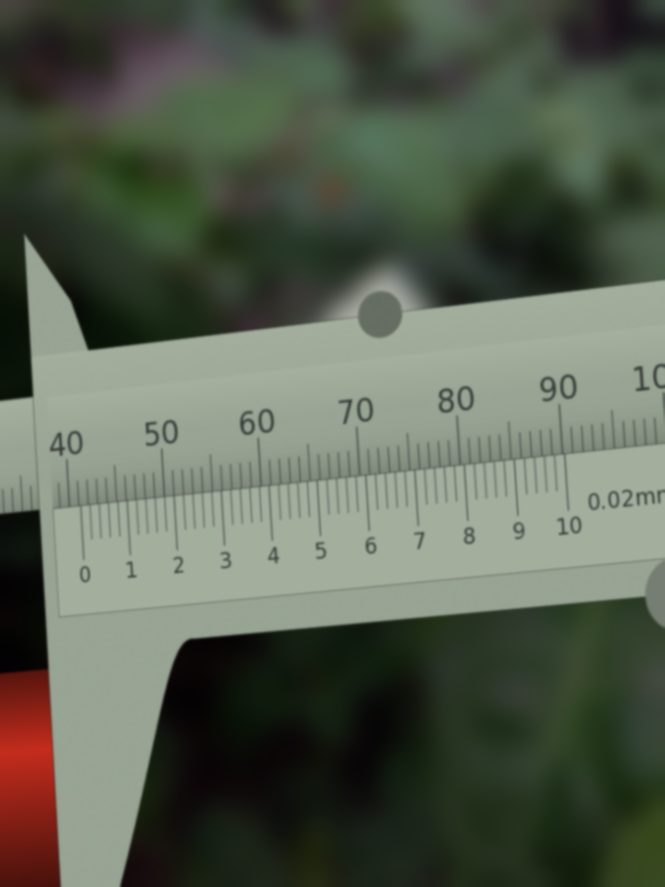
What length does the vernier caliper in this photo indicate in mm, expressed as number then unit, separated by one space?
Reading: 41.2 mm
